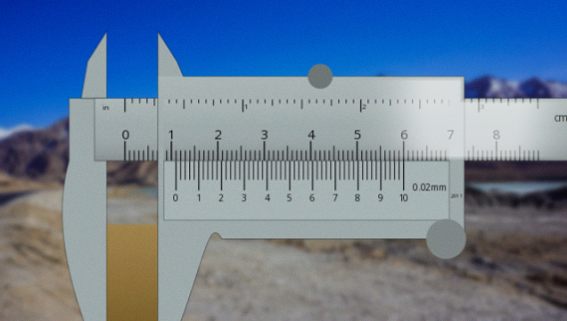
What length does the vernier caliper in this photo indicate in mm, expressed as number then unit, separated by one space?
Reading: 11.0 mm
